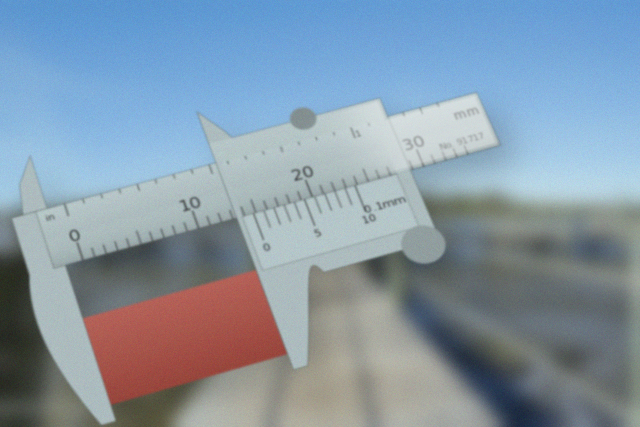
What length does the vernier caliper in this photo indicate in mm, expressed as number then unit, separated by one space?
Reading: 14.8 mm
